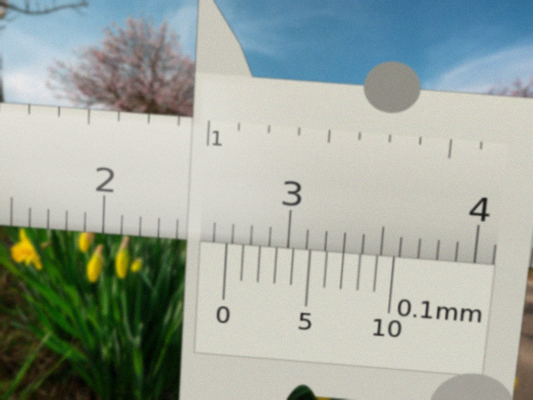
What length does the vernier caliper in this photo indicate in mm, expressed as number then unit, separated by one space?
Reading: 26.7 mm
